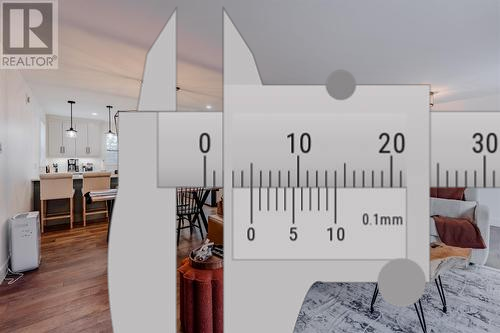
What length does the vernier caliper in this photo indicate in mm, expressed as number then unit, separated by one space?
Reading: 5.0 mm
